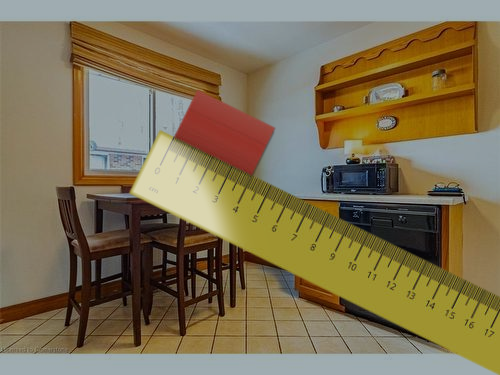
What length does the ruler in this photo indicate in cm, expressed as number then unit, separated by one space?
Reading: 4 cm
